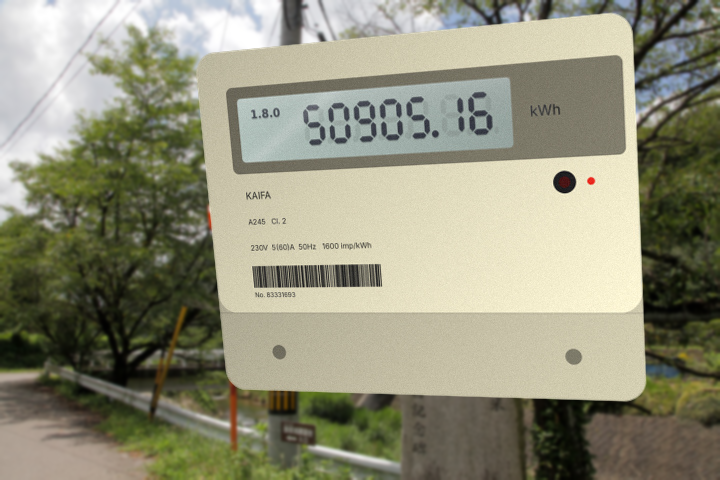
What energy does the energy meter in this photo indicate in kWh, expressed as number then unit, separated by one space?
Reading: 50905.16 kWh
